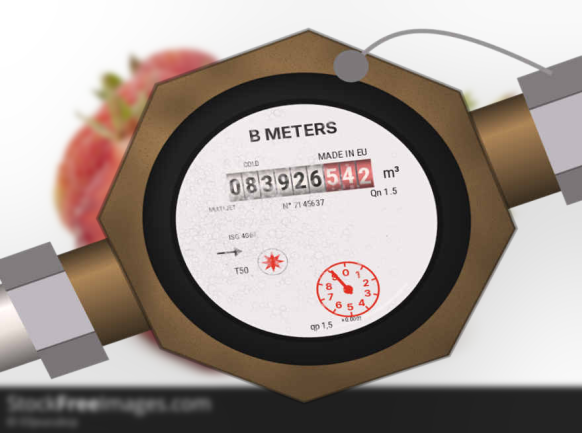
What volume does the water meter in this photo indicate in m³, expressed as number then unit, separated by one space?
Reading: 83926.5419 m³
